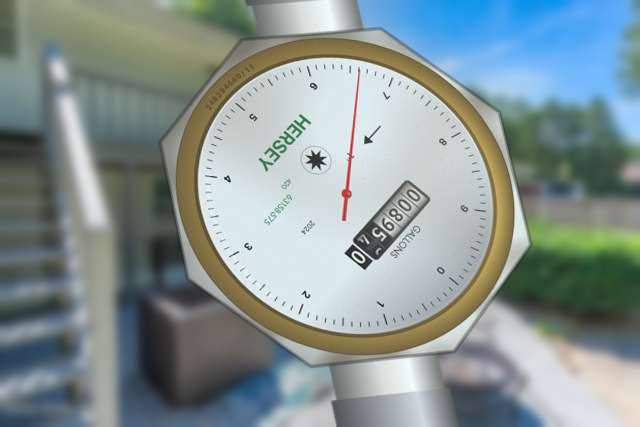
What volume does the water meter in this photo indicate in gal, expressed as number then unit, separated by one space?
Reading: 89536.6 gal
